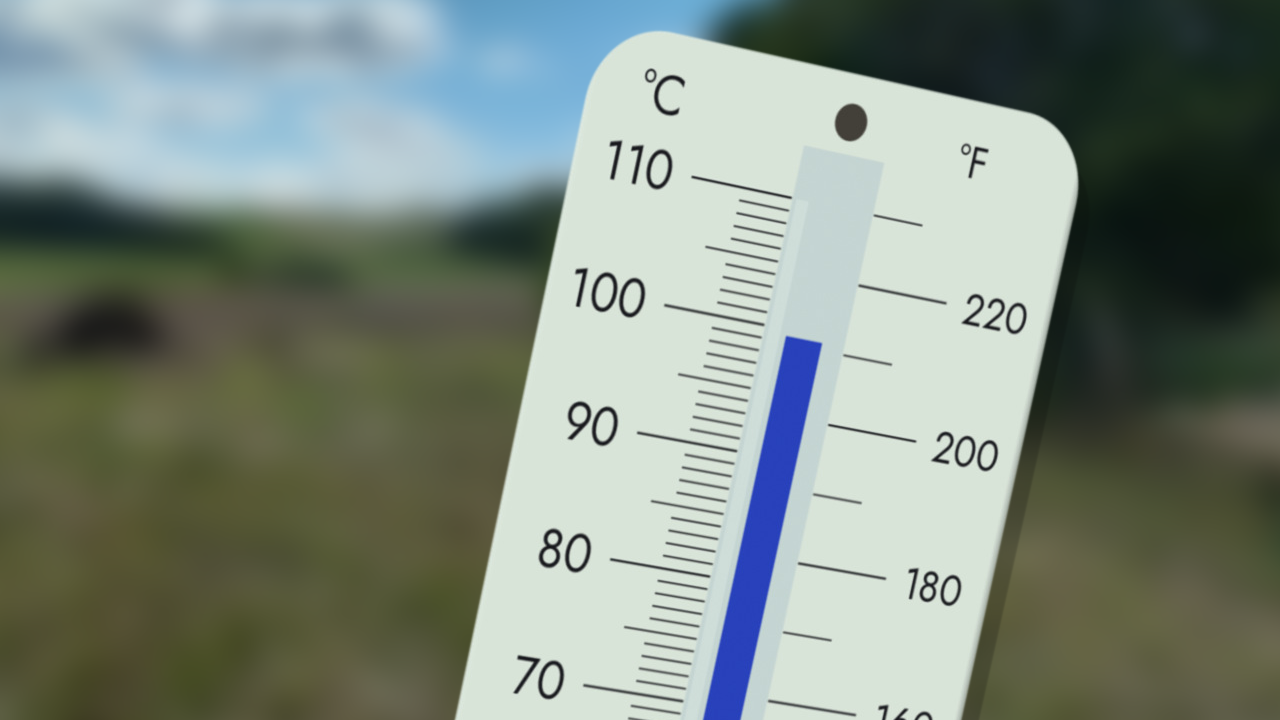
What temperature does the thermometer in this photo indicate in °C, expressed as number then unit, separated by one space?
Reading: 99.5 °C
